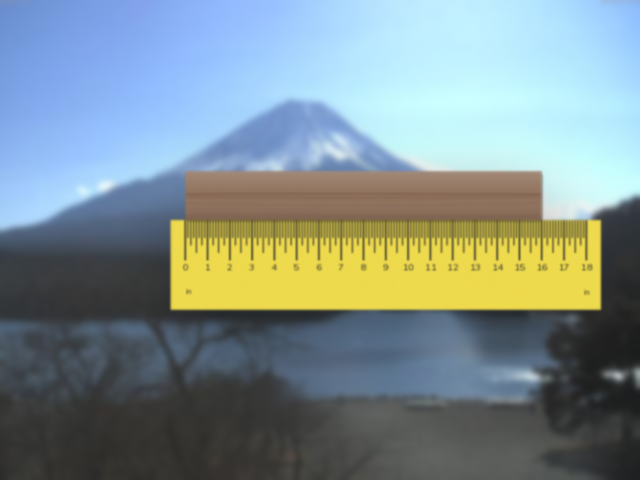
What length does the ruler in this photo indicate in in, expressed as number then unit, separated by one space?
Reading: 16 in
